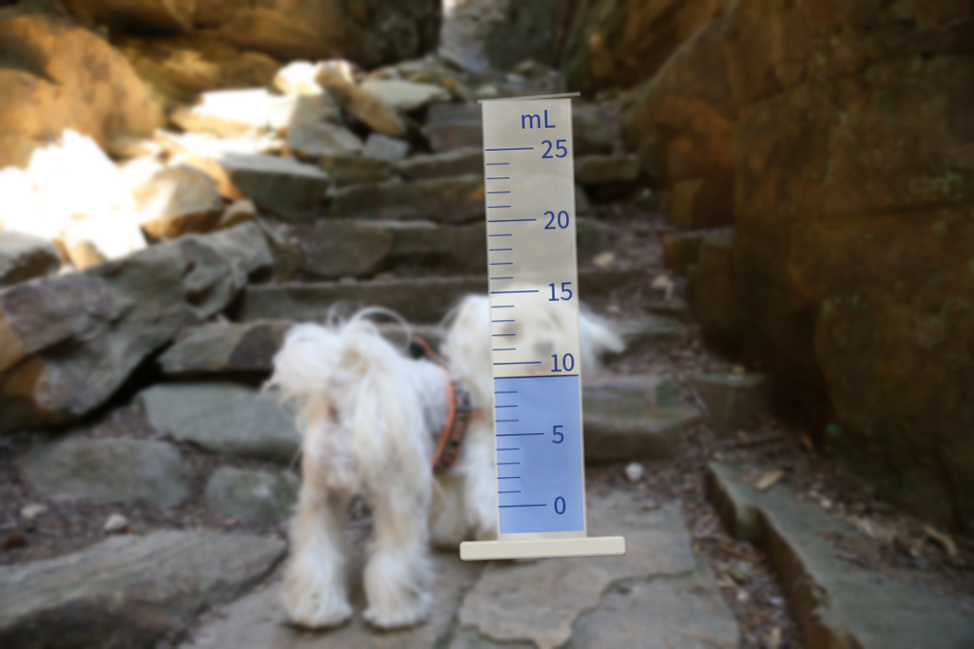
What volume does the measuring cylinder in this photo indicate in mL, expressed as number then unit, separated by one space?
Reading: 9 mL
